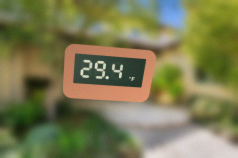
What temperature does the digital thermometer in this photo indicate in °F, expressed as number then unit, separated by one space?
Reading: 29.4 °F
